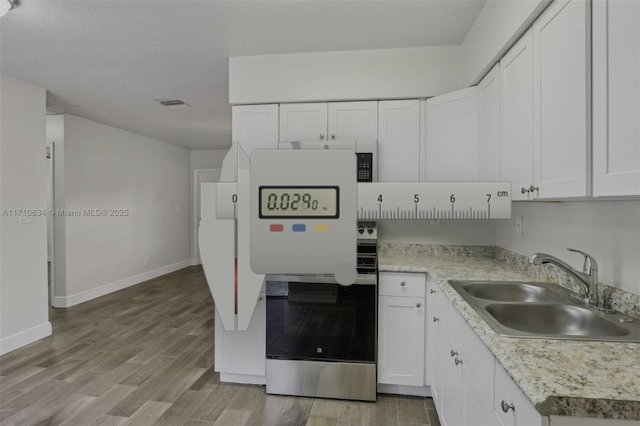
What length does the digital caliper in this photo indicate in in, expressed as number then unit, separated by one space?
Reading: 0.0290 in
